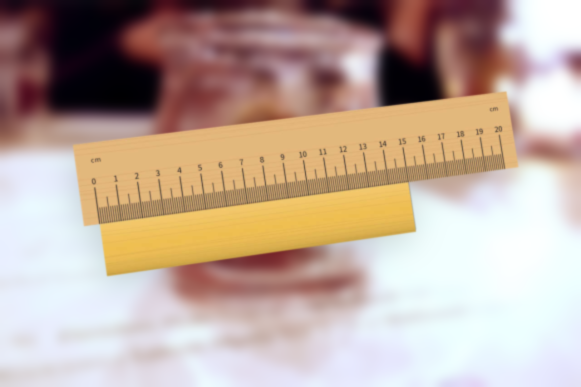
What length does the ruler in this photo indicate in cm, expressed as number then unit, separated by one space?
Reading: 15 cm
